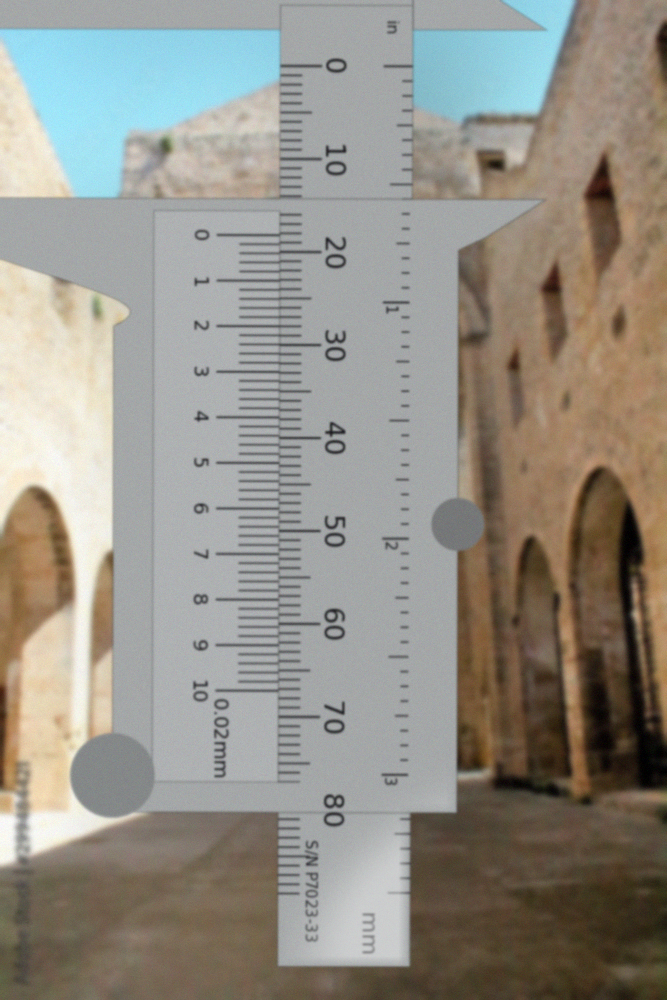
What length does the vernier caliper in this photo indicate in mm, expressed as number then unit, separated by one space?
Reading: 18.2 mm
